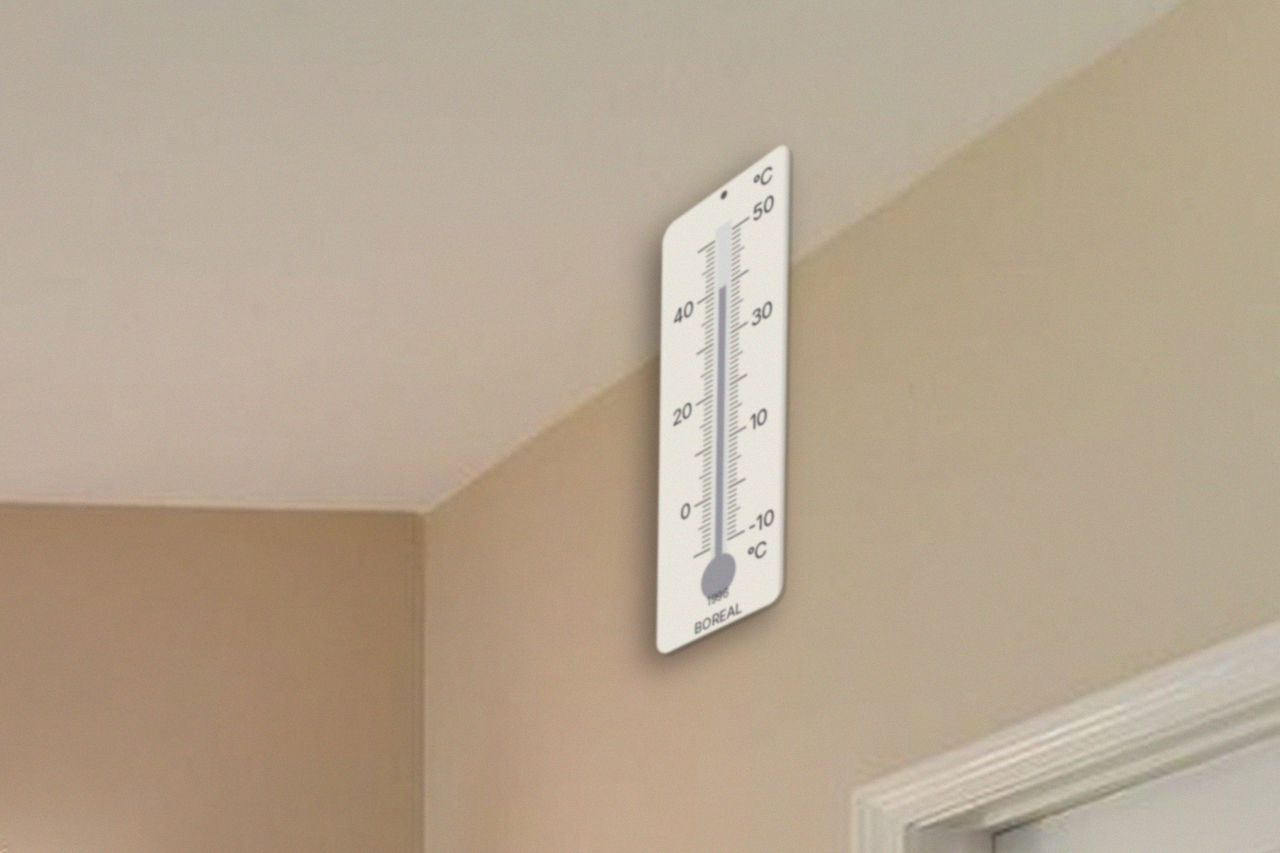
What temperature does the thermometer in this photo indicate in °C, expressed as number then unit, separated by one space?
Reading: 40 °C
